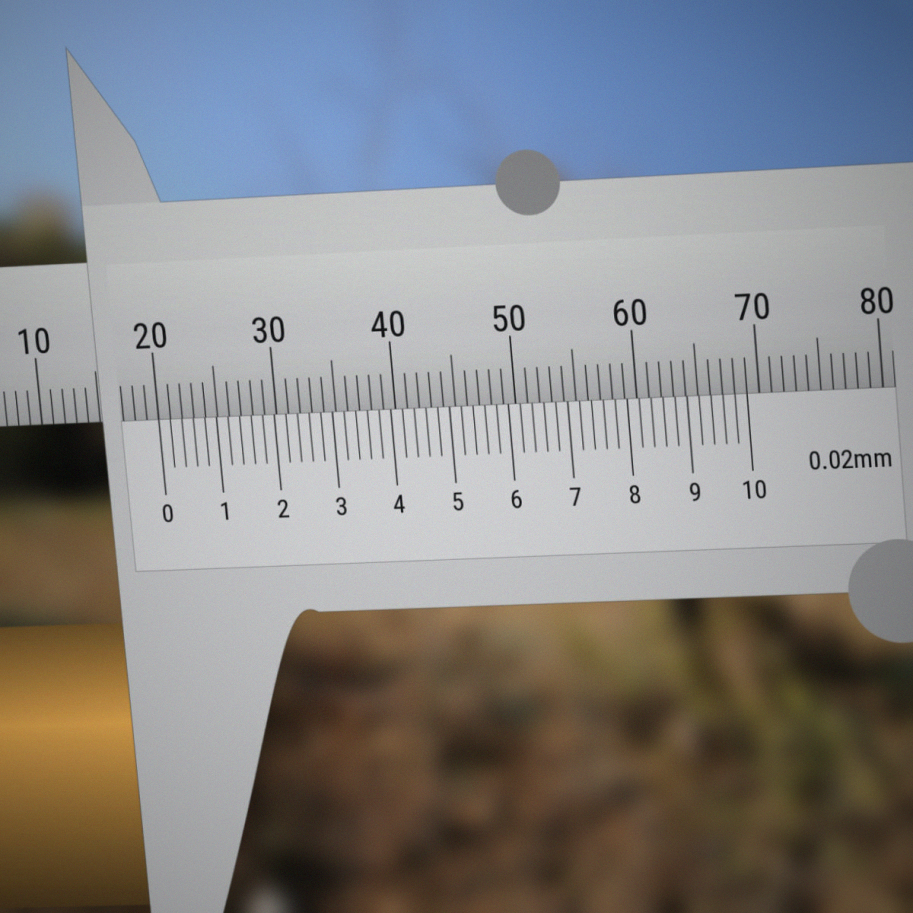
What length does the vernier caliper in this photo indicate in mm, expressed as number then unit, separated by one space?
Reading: 20.0 mm
